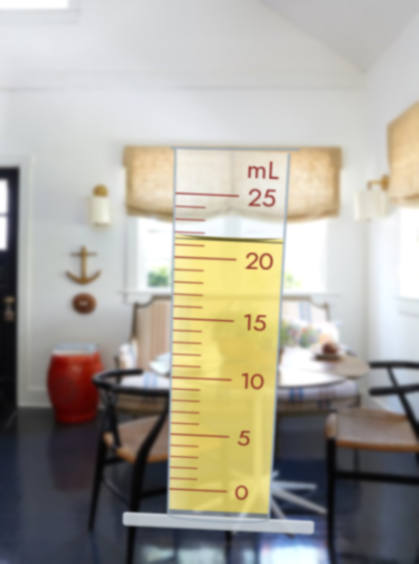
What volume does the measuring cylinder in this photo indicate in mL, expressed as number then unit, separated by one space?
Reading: 21.5 mL
